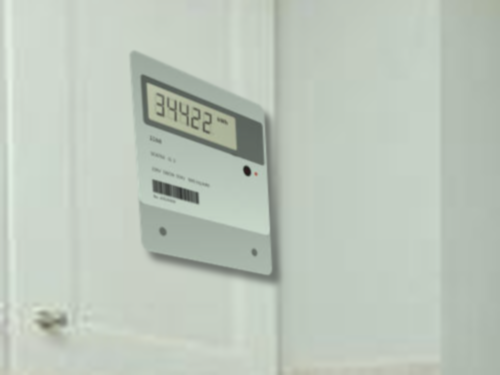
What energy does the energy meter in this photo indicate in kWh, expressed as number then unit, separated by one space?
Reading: 34422 kWh
